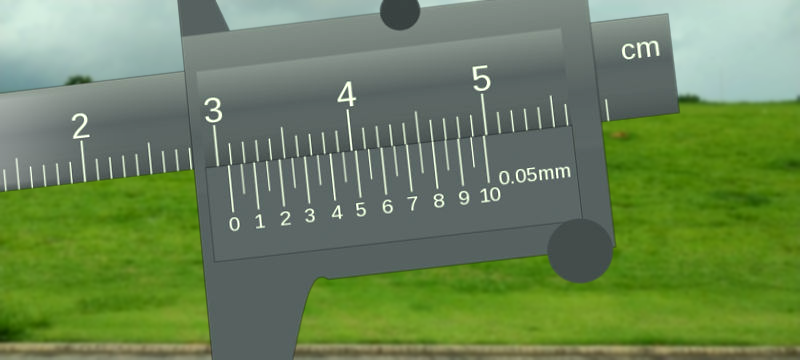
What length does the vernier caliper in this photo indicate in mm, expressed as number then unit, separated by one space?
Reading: 30.8 mm
